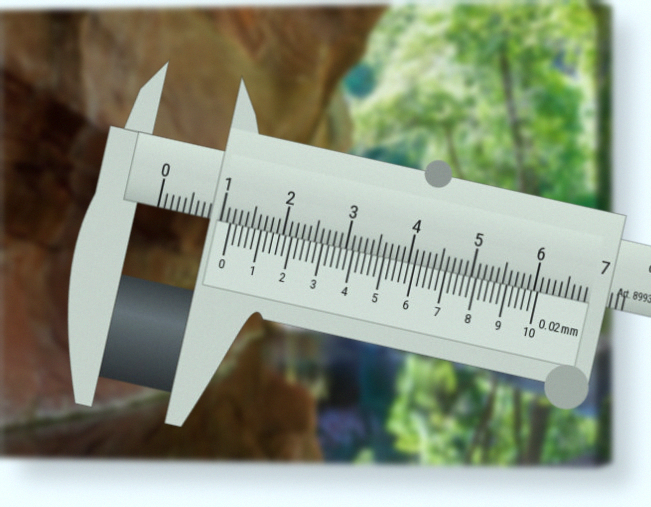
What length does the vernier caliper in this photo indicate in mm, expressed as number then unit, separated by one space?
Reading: 11.6 mm
